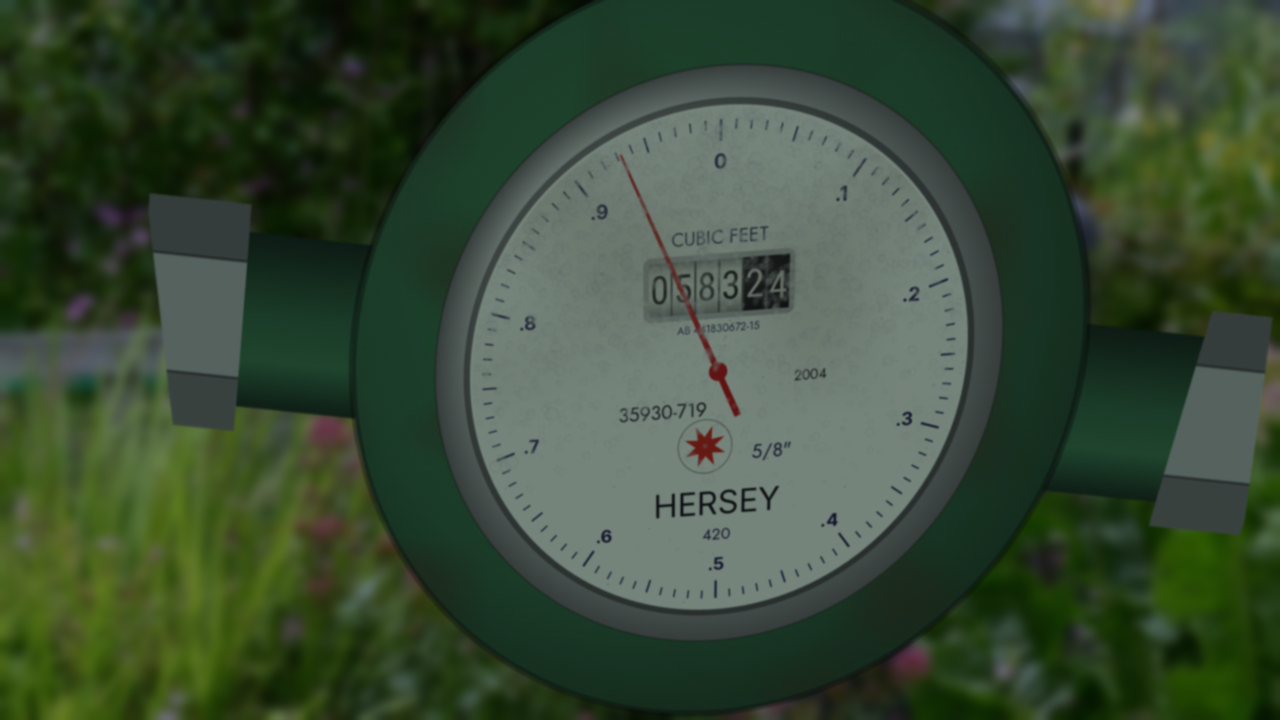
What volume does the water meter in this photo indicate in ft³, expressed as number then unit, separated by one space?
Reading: 58323.93 ft³
